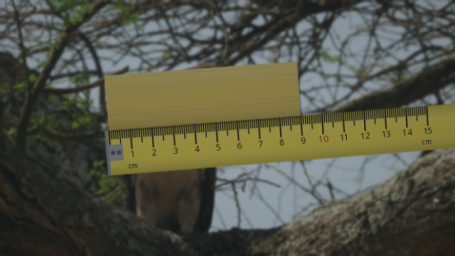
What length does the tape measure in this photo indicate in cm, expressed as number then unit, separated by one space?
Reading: 9 cm
